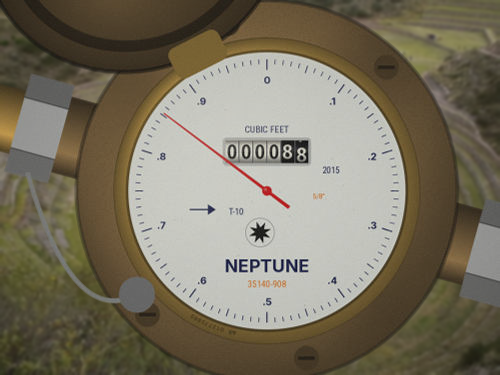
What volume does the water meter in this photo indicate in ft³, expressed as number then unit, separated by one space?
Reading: 87.85 ft³
